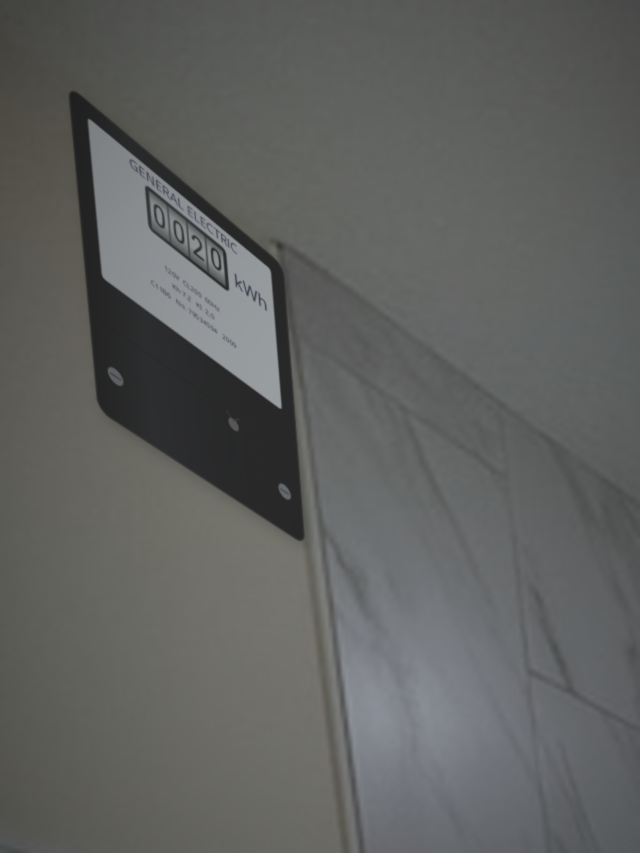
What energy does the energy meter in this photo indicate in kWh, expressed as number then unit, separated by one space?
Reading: 20 kWh
